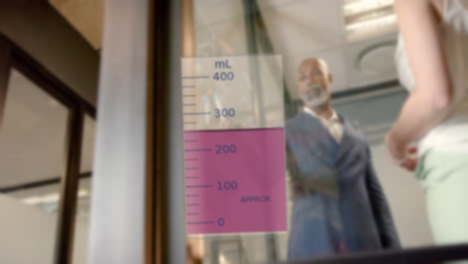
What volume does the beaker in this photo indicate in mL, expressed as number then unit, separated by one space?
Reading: 250 mL
